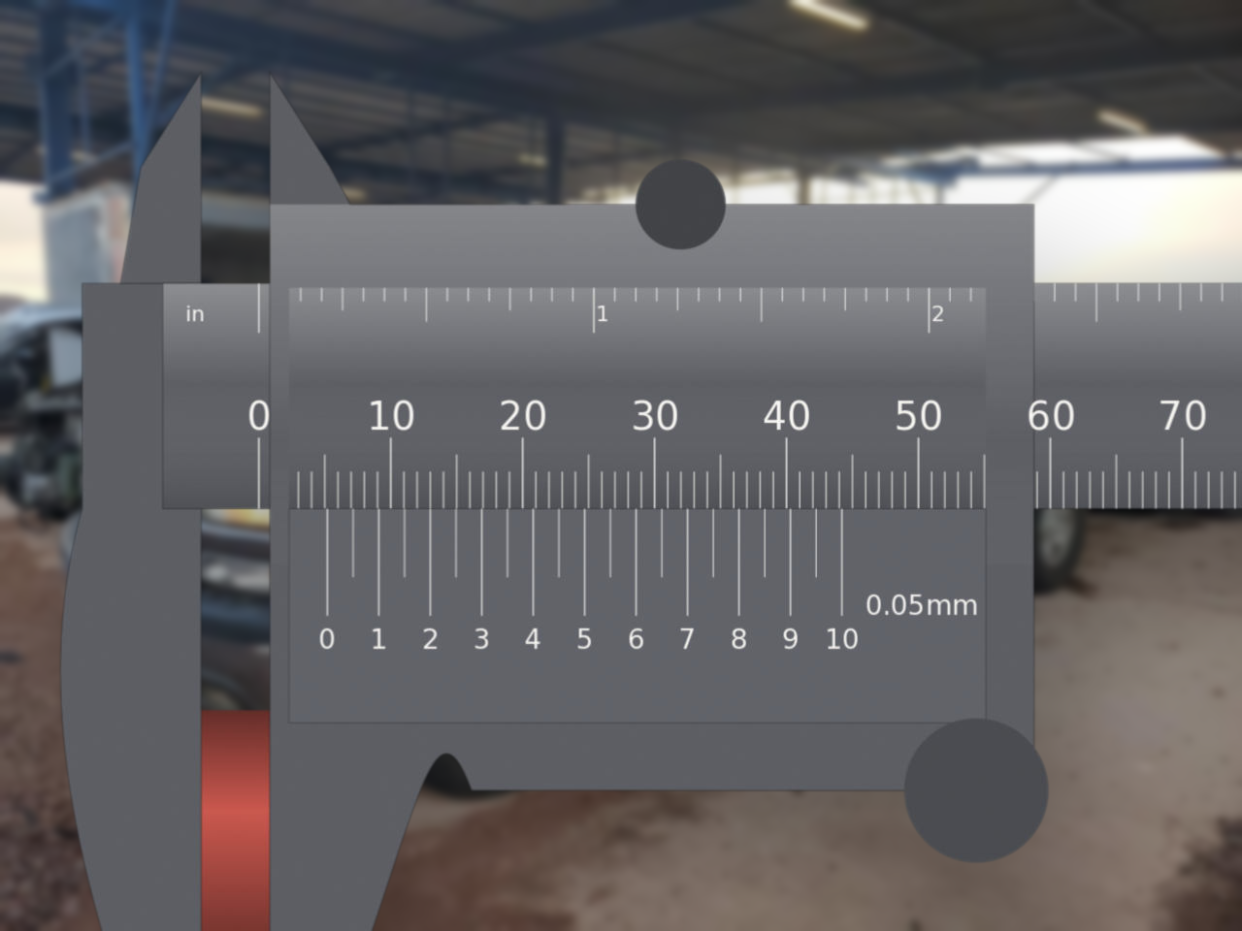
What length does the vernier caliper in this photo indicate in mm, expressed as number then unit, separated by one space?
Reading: 5.2 mm
